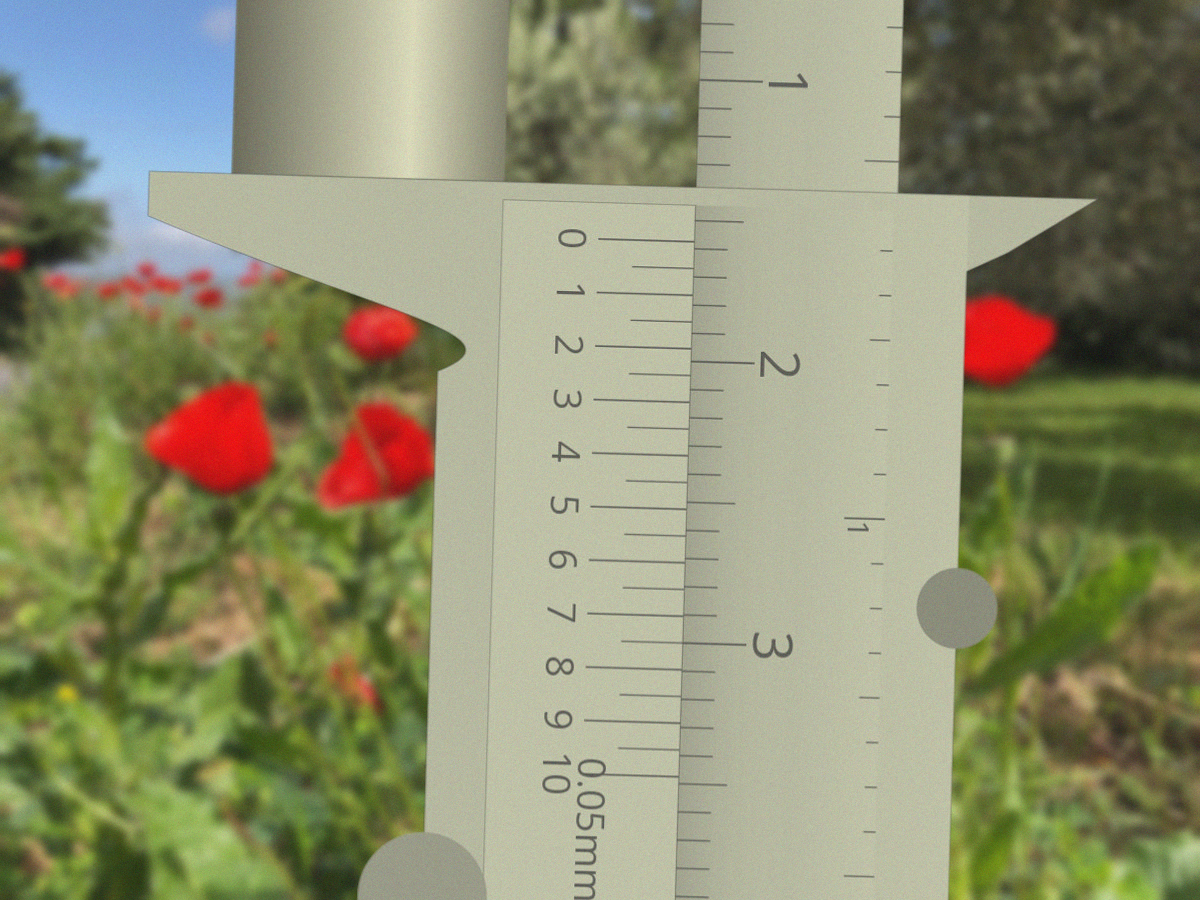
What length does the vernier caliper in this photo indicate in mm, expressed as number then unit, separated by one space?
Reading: 15.75 mm
